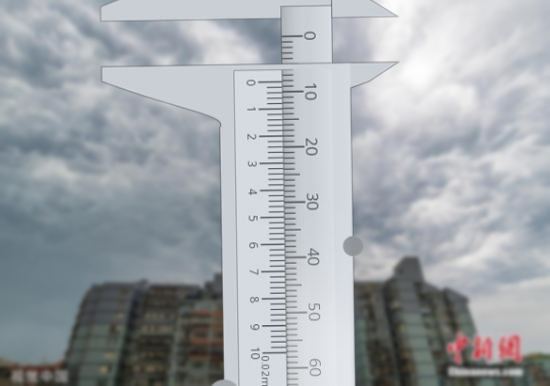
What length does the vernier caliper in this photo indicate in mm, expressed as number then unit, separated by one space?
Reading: 8.2 mm
